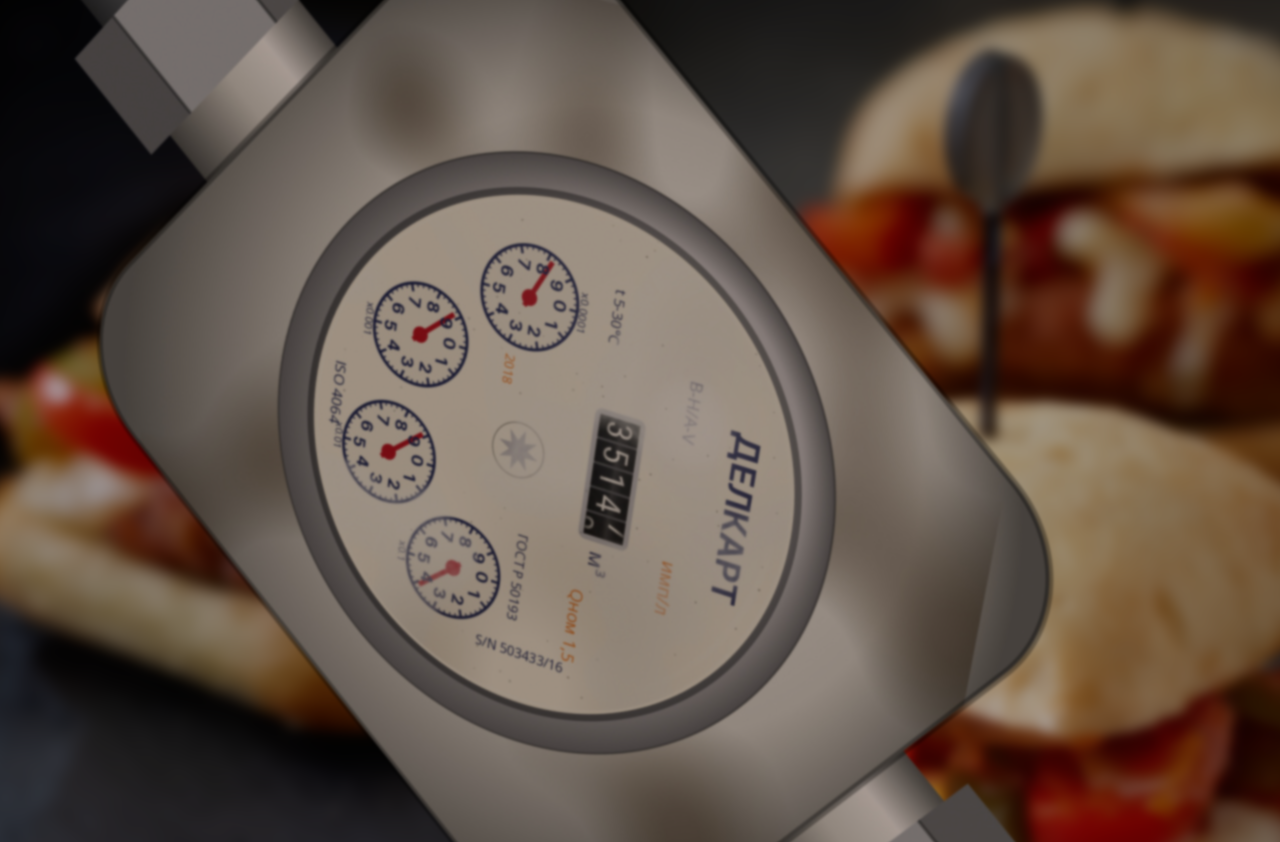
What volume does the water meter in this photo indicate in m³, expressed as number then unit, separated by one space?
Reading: 35147.3888 m³
